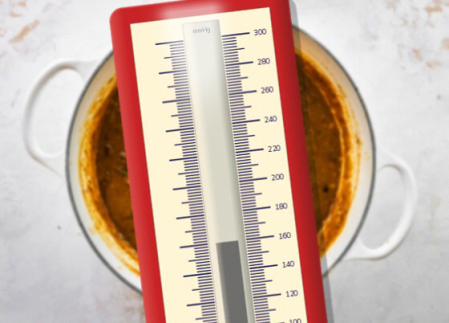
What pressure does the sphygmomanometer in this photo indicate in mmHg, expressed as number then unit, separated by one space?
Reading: 160 mmHg
